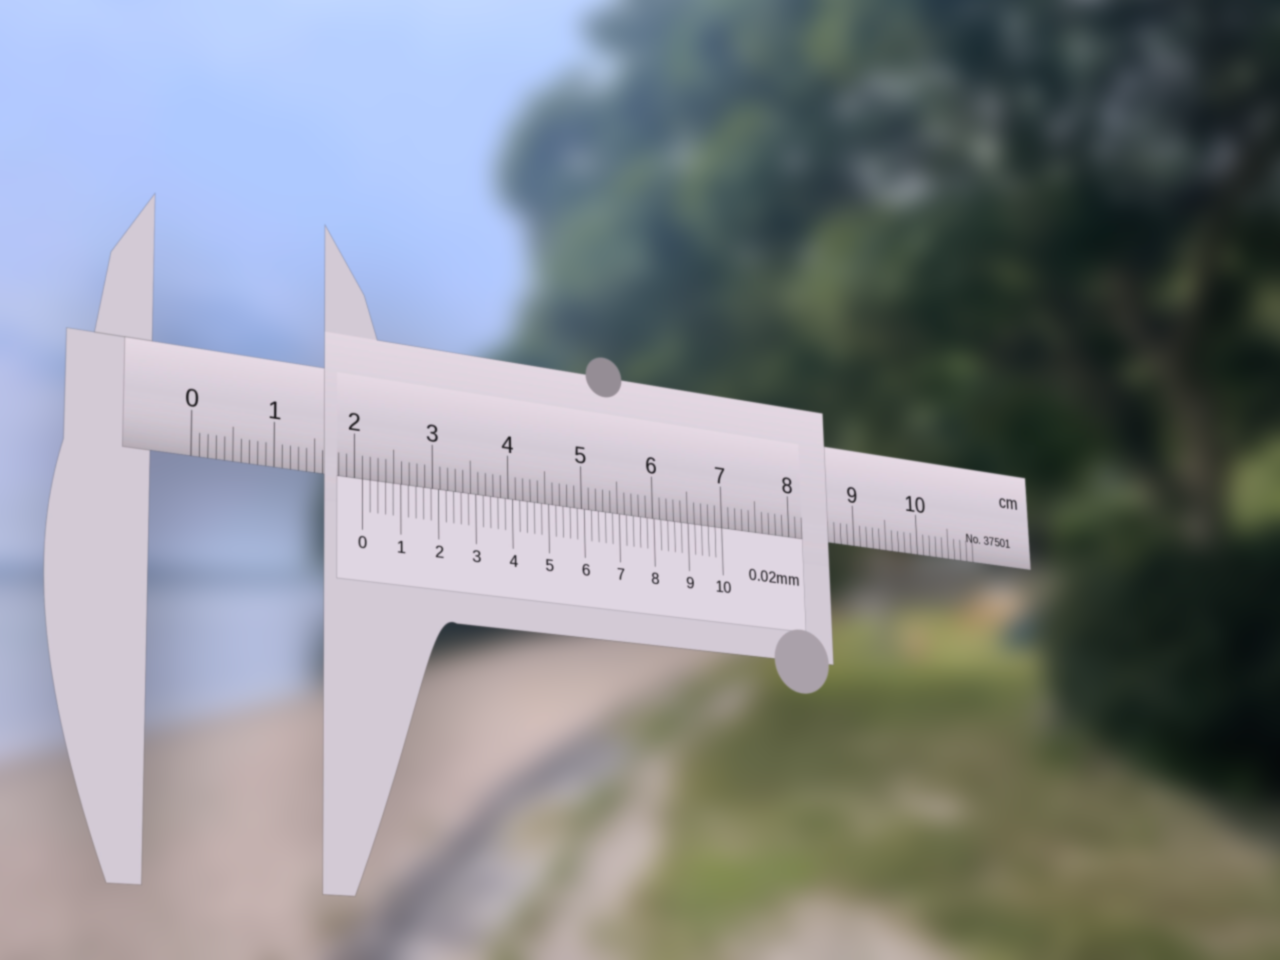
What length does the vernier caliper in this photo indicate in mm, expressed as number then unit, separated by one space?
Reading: 21.0 mm
